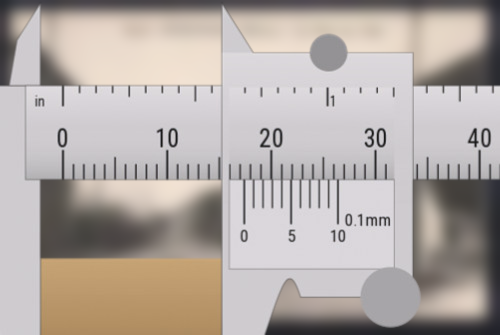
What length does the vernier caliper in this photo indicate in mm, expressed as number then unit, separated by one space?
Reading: 17.4 mm
